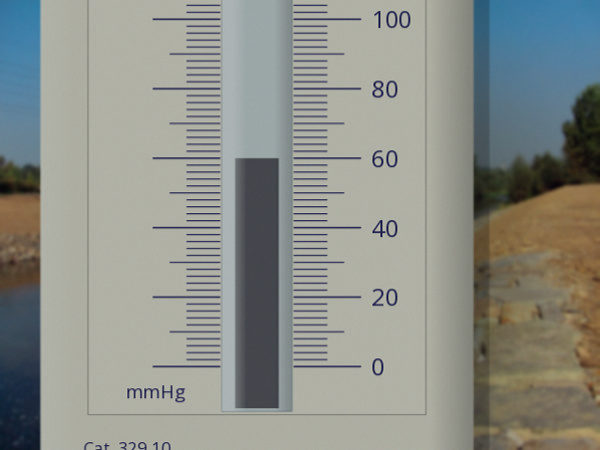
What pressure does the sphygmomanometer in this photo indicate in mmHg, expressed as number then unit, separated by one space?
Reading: 60 mmHg
